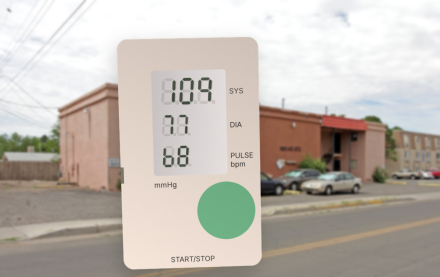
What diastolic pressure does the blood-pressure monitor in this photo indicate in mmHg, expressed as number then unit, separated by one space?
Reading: 77 mmHg
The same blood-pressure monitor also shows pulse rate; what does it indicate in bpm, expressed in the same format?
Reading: 68 bpm
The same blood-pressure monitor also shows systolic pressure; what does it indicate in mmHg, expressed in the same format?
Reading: 109 mmHg
